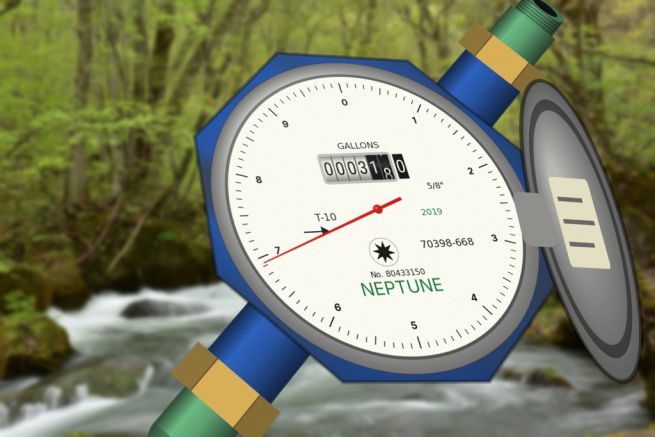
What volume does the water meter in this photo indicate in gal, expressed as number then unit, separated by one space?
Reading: 3176.9 gal
